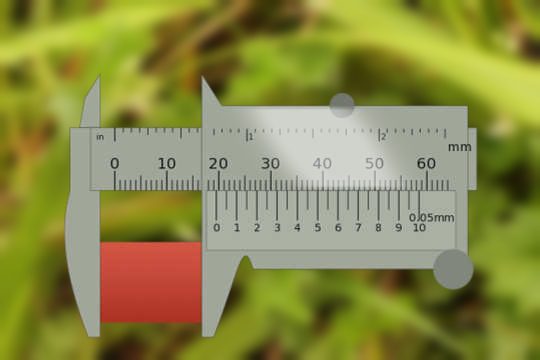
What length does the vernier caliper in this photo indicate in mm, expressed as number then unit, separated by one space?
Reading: 19.5 mm
